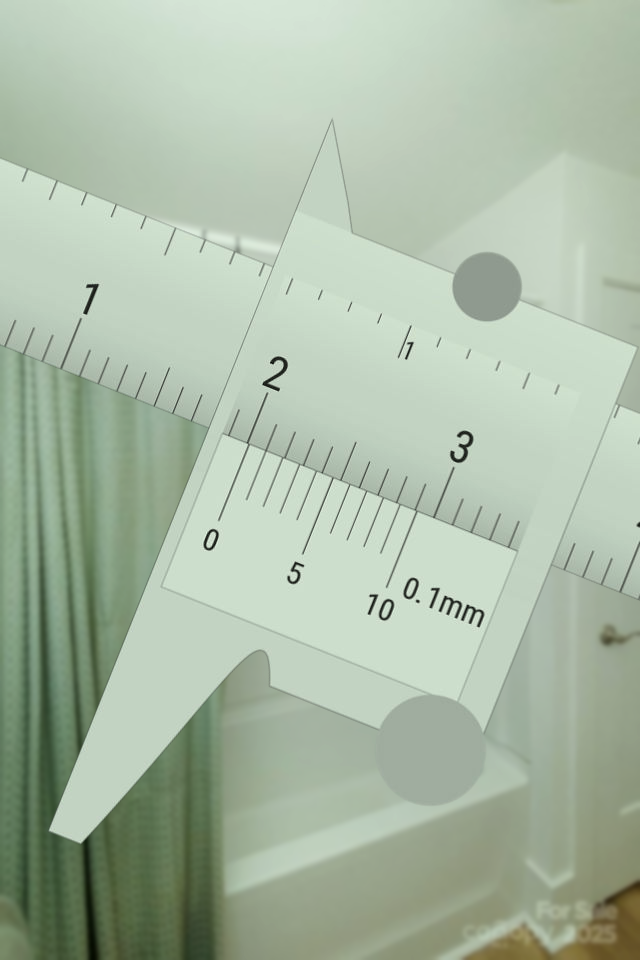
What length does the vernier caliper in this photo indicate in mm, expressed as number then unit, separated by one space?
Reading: 20.1 mm
